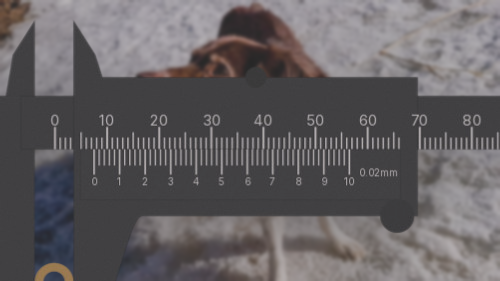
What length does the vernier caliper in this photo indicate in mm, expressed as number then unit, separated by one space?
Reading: 7.5 mm
